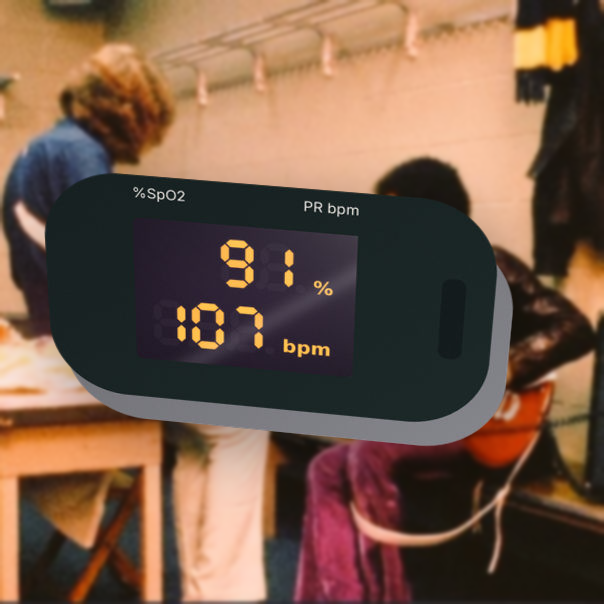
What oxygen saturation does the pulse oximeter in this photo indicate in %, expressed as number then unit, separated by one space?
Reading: 91 %
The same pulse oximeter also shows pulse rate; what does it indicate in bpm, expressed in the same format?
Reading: 107 bpm
